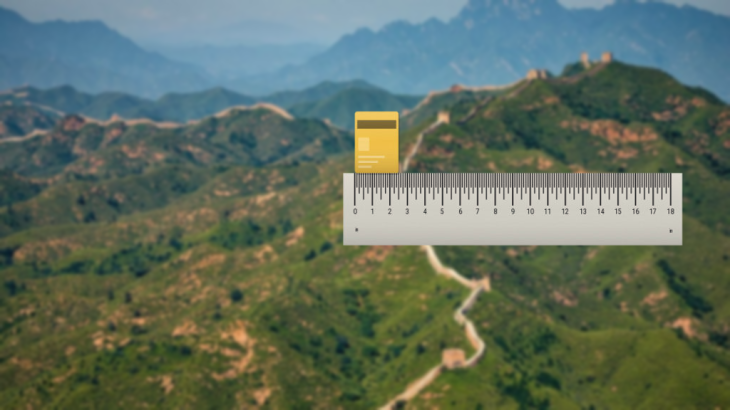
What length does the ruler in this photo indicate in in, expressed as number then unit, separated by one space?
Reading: 2.5 in
